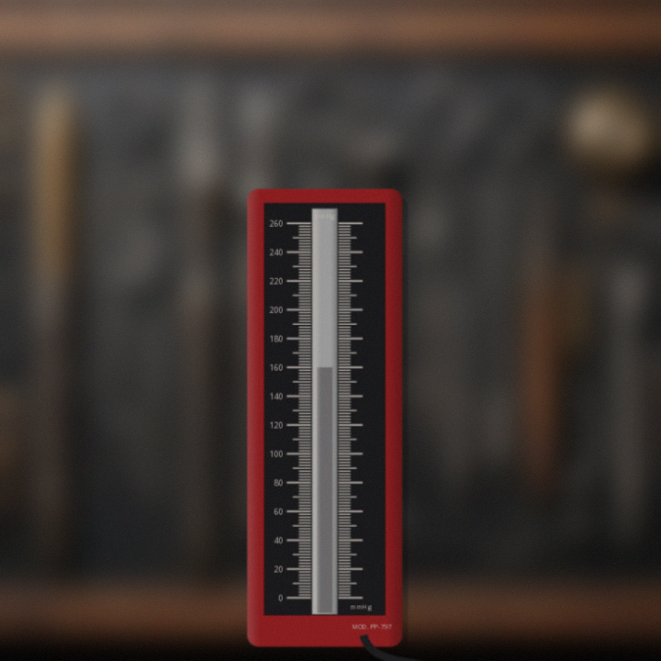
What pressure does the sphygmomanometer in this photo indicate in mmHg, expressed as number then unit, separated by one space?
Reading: 160 mmHg
